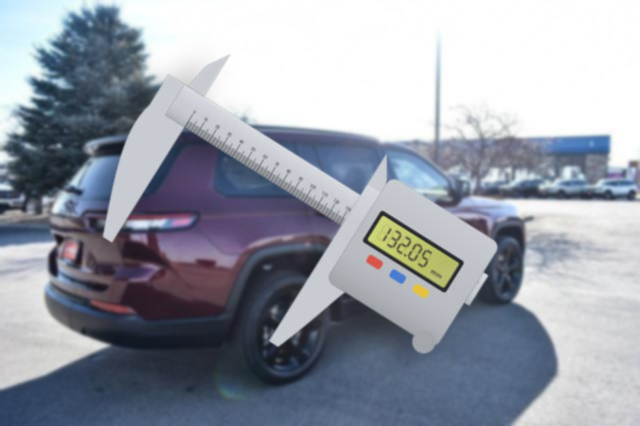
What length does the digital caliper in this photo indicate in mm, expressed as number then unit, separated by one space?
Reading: 132.05 mm
